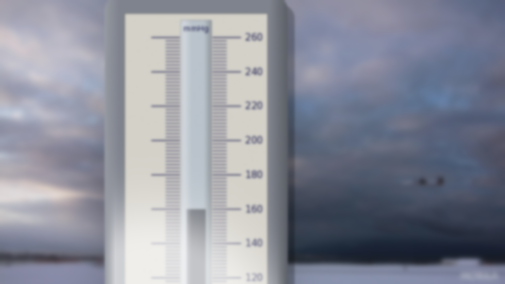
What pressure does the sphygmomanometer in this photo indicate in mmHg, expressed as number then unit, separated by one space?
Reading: 160 mmHg
